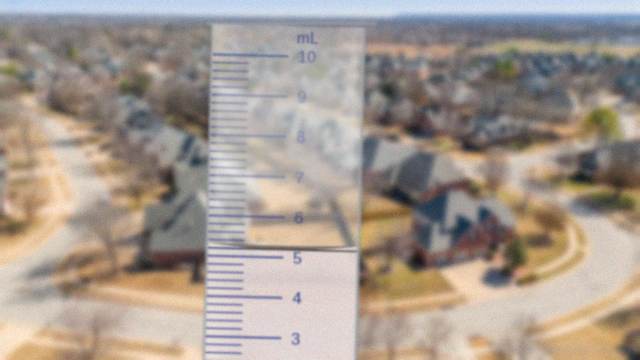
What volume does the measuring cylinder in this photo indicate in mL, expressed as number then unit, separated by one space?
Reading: 5.2 mL
